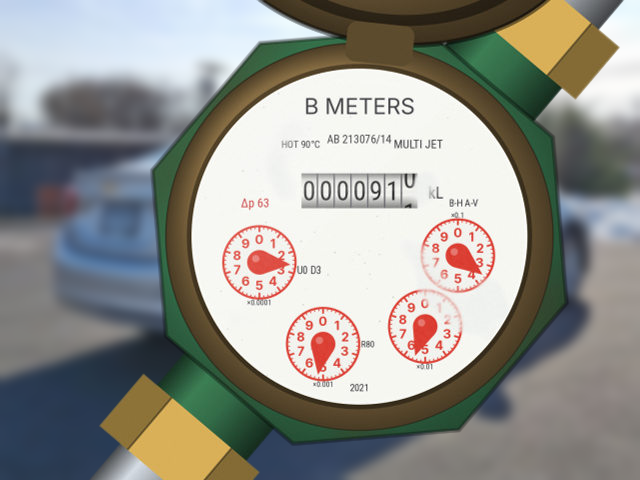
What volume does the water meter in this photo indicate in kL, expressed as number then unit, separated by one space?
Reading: 910.3552 kL
